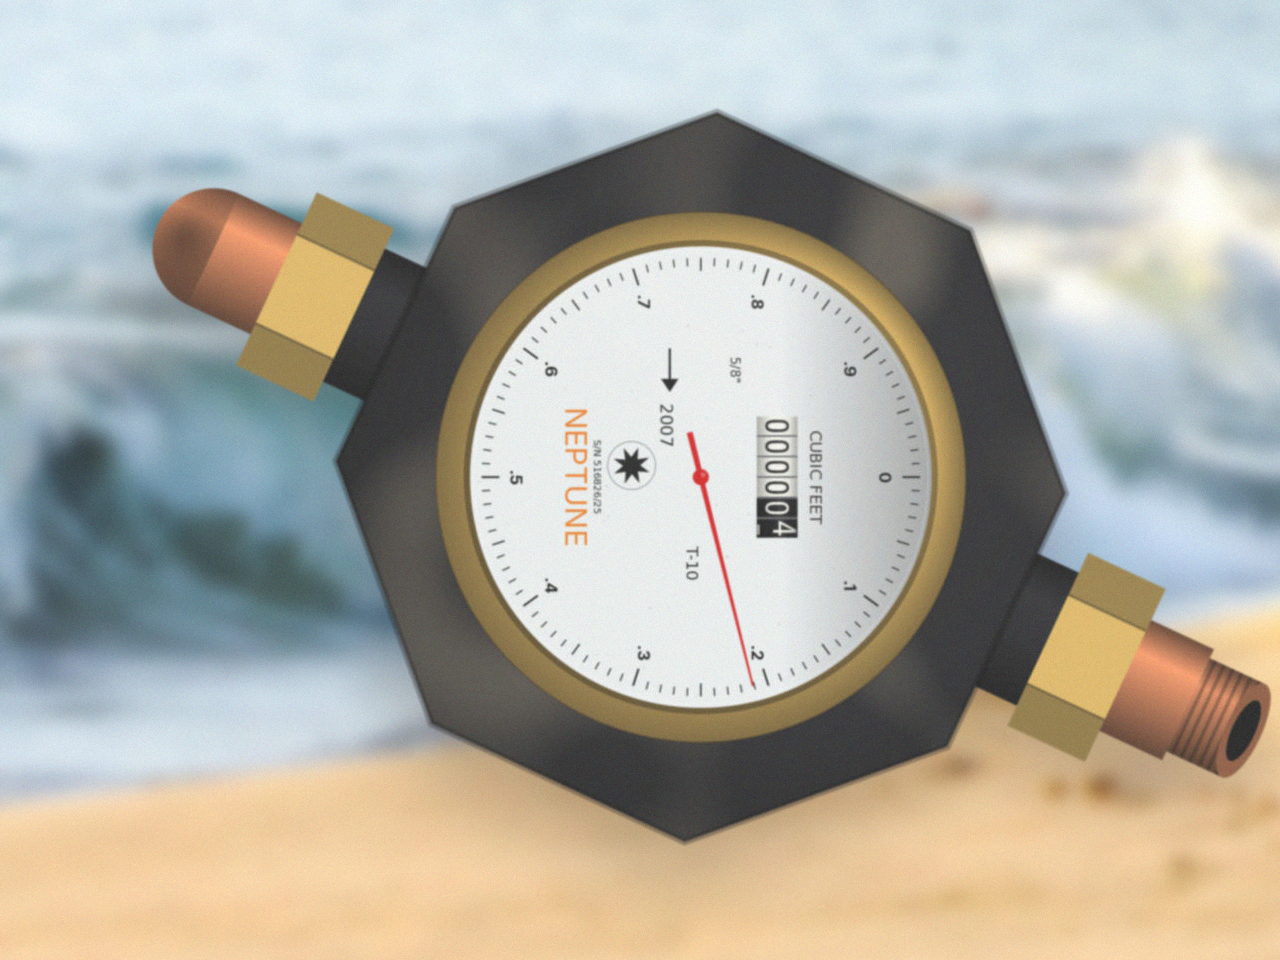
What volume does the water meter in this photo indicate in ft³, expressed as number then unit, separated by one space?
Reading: 4.21 ft³
